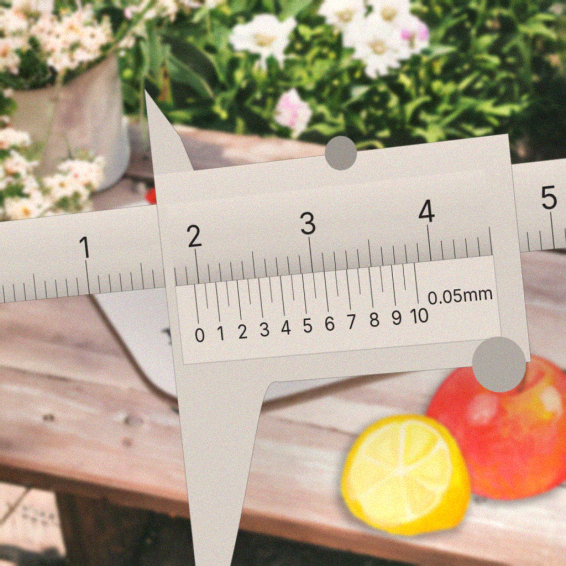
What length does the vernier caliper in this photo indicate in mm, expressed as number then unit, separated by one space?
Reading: 19.6 mm
